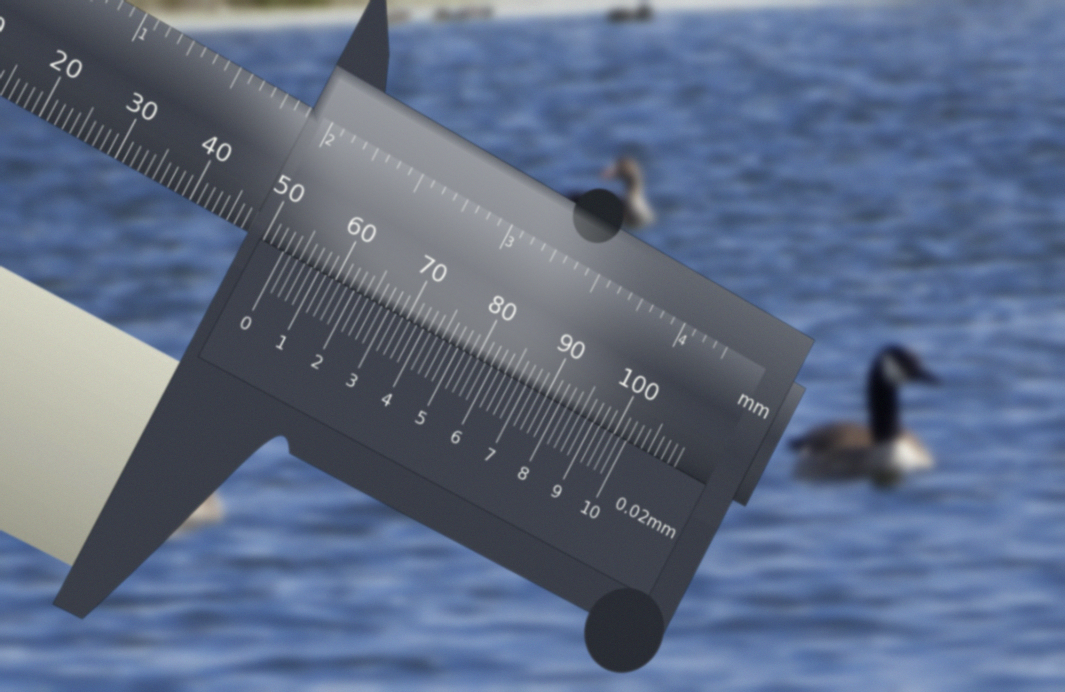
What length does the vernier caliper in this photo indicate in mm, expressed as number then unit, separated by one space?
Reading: 52.8 mm
